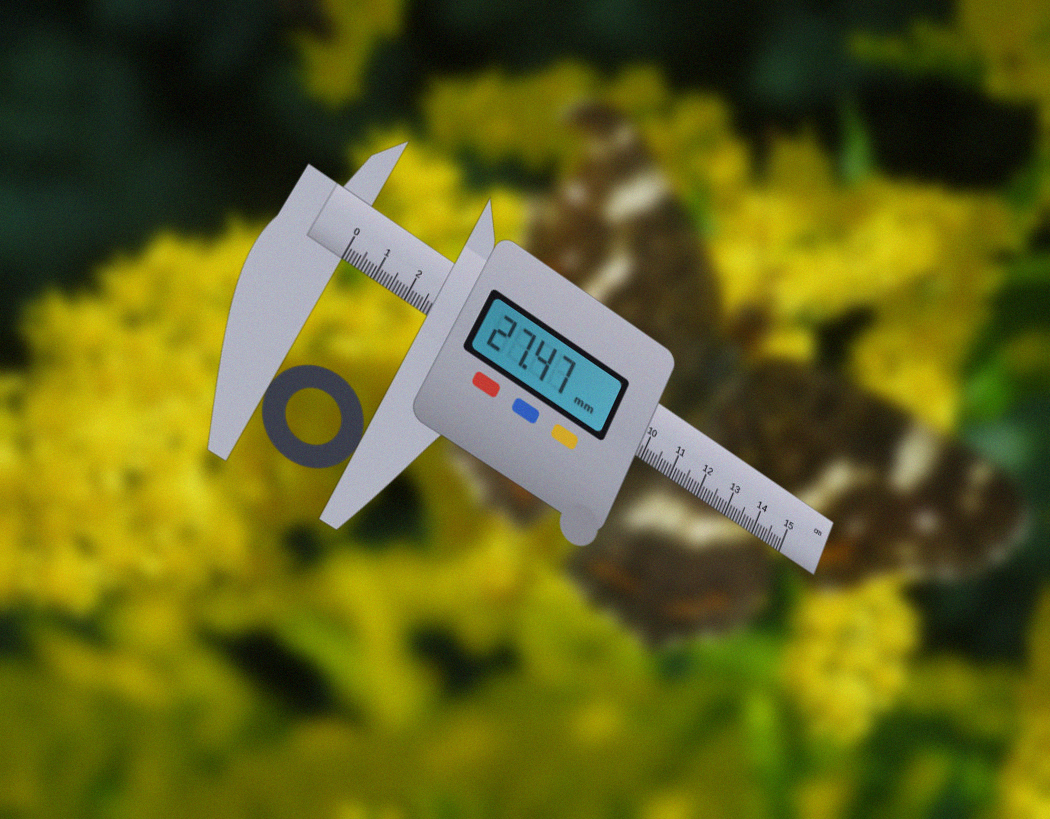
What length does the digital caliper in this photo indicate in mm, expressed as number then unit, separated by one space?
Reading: 27.47 mm
